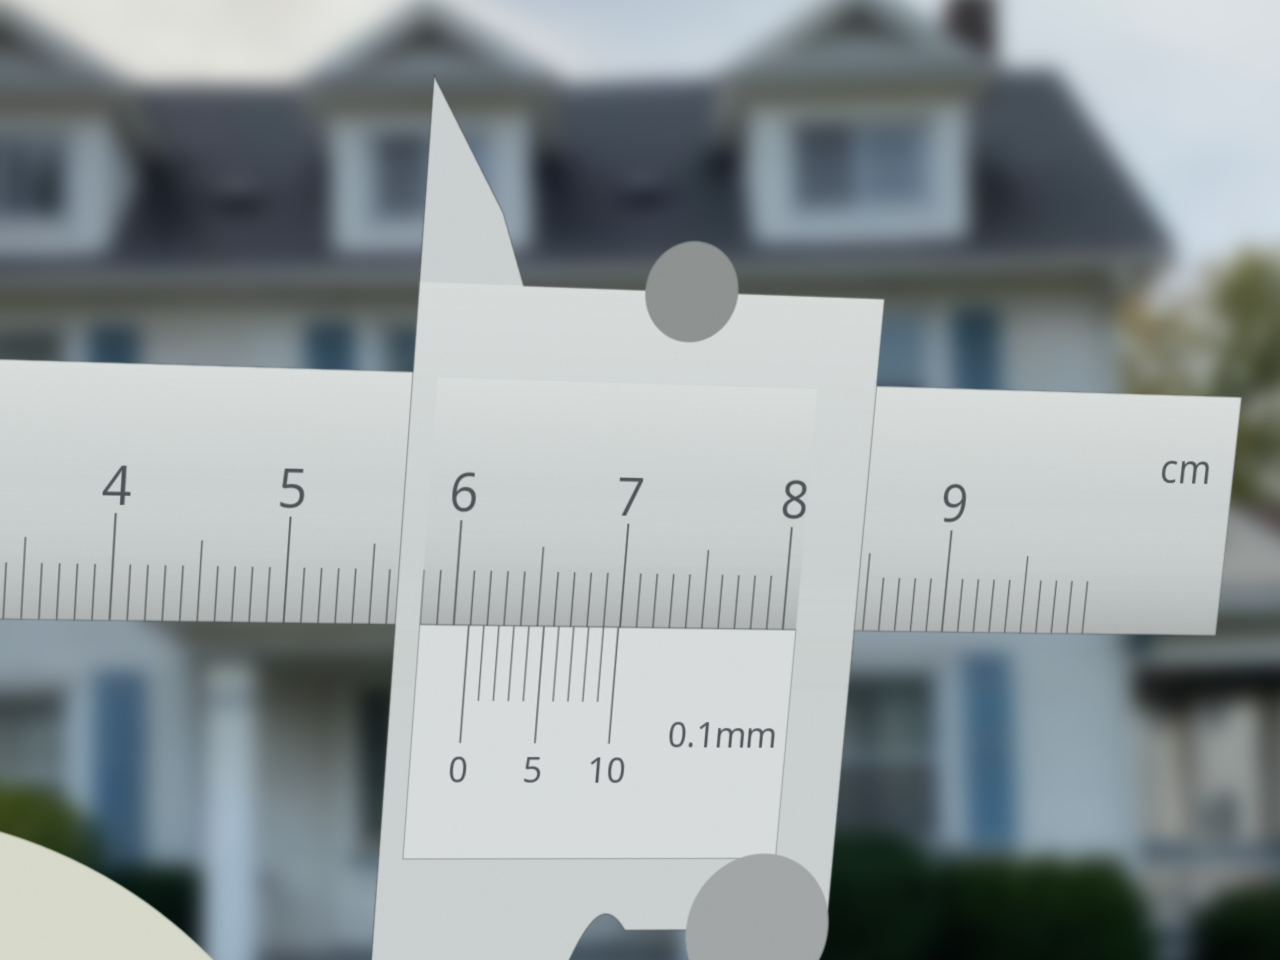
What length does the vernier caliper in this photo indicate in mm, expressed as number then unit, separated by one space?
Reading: 60.9 mm
